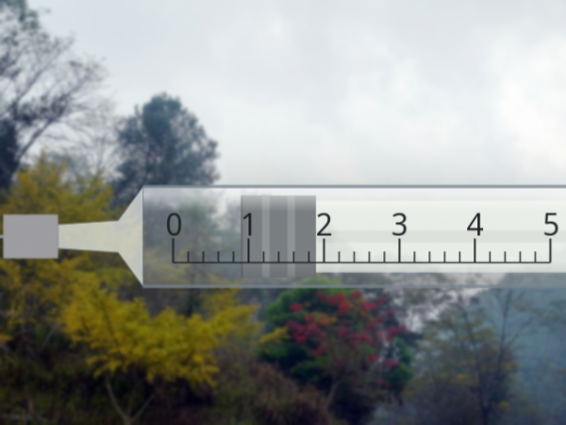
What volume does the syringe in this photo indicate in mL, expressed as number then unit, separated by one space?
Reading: 0.9 mL
